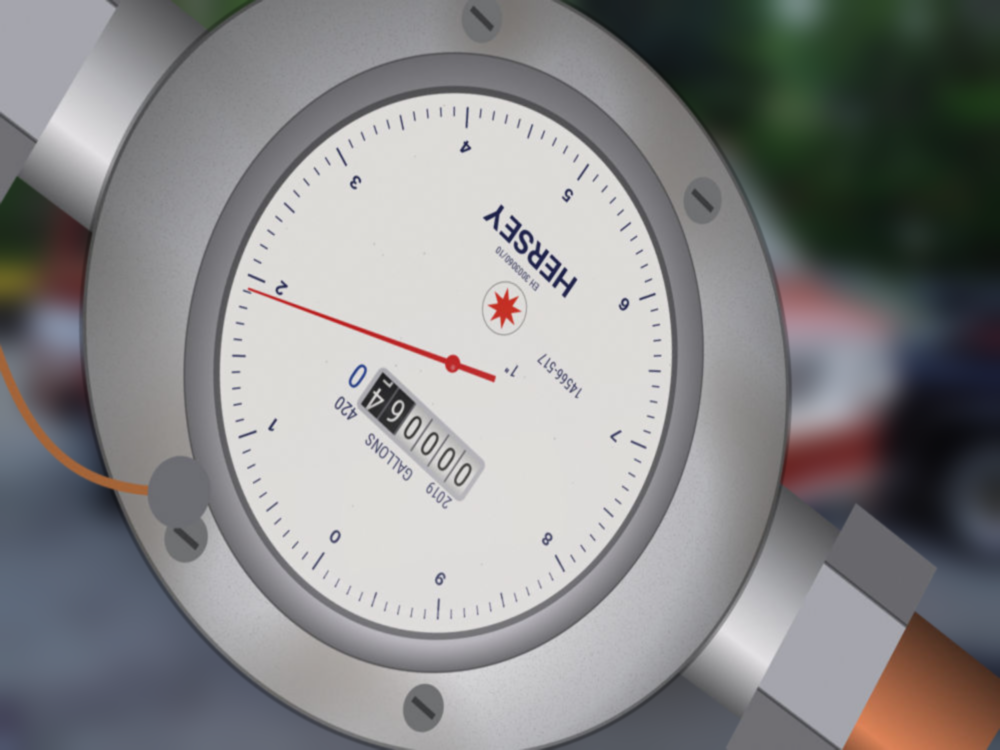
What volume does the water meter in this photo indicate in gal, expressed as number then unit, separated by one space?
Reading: 641.9 gal
